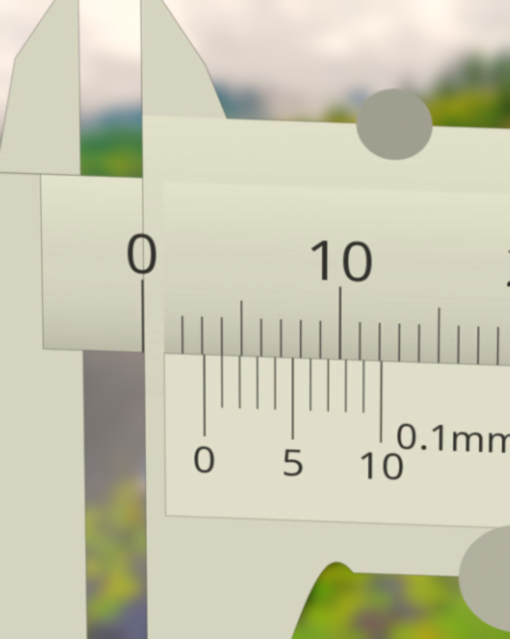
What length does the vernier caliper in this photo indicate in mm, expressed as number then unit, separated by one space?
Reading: 3.1 mm
